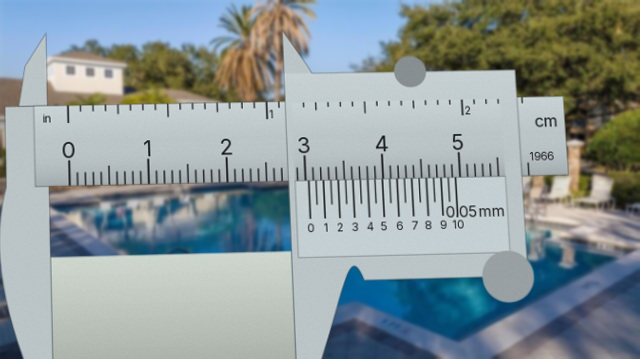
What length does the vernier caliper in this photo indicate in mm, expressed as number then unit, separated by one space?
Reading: 30.4 mm
